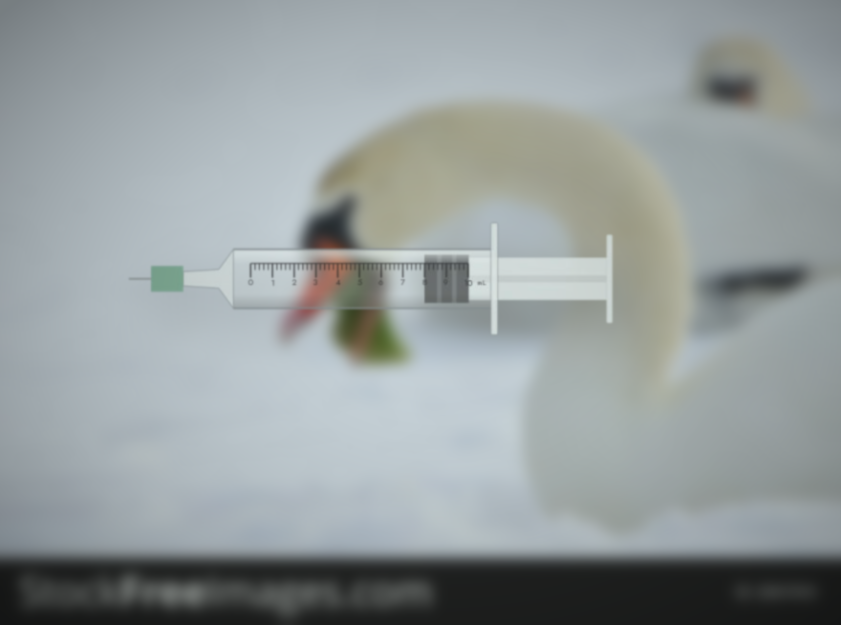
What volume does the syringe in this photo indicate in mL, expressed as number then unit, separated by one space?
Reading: 8 mL
